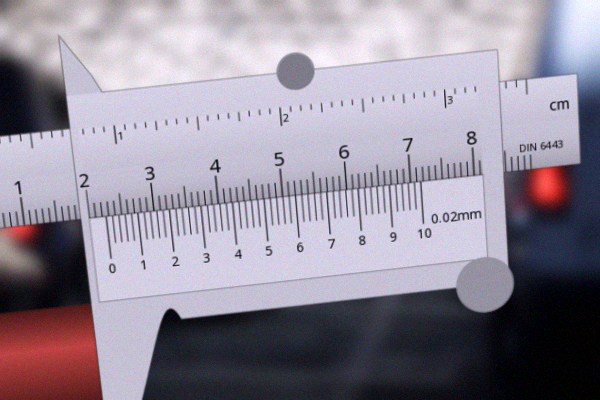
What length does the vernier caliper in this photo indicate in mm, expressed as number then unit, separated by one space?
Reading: 22.6 mm
